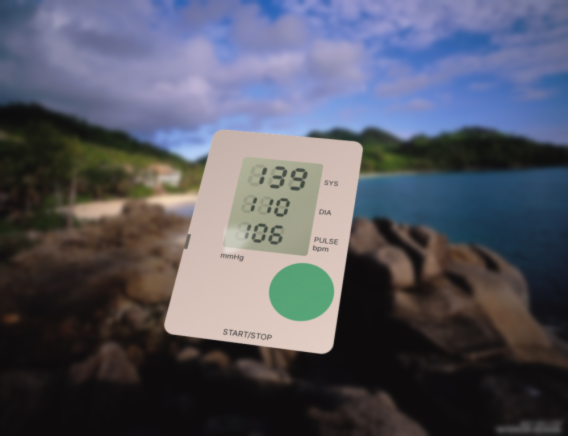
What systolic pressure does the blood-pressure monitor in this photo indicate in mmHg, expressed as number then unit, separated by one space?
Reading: 139 mmHg
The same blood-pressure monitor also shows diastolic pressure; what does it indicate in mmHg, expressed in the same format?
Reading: 110 mmHg
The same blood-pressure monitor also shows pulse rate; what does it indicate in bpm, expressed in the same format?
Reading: 106 bpm
